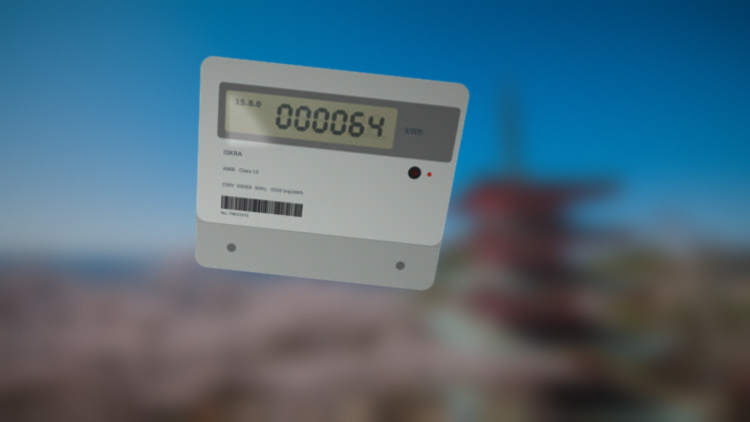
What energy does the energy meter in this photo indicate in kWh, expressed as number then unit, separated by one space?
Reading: 64 kWh
